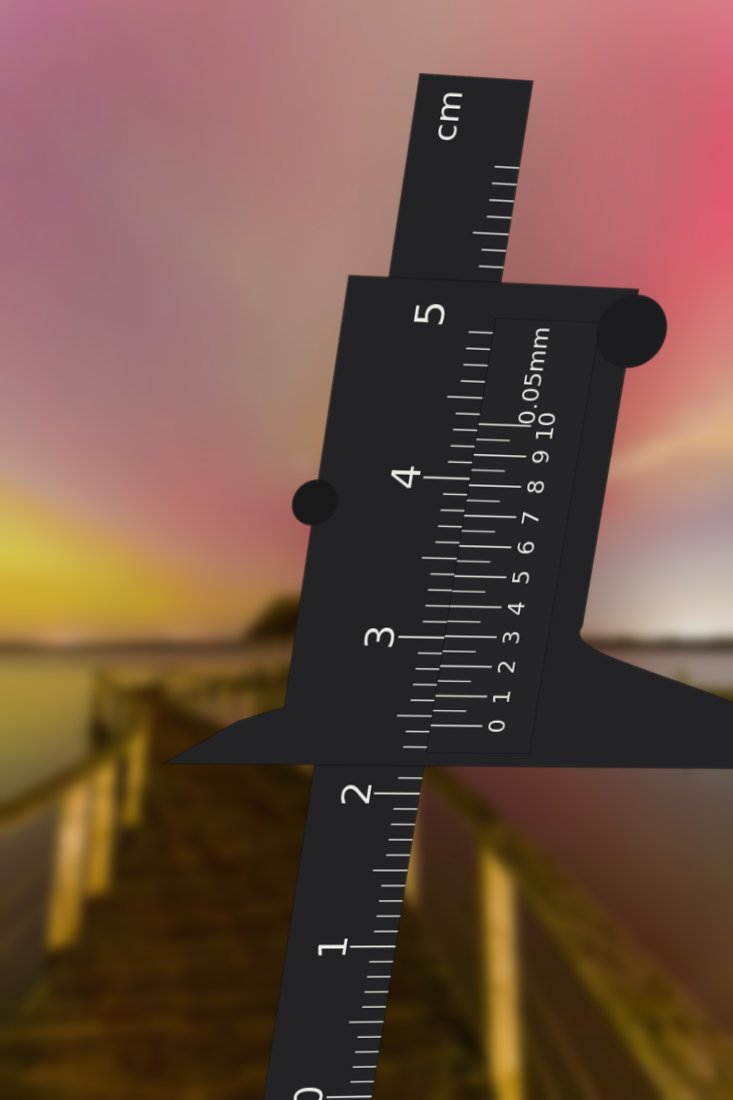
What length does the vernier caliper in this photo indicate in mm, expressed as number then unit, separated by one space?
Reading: 24.4 mm
